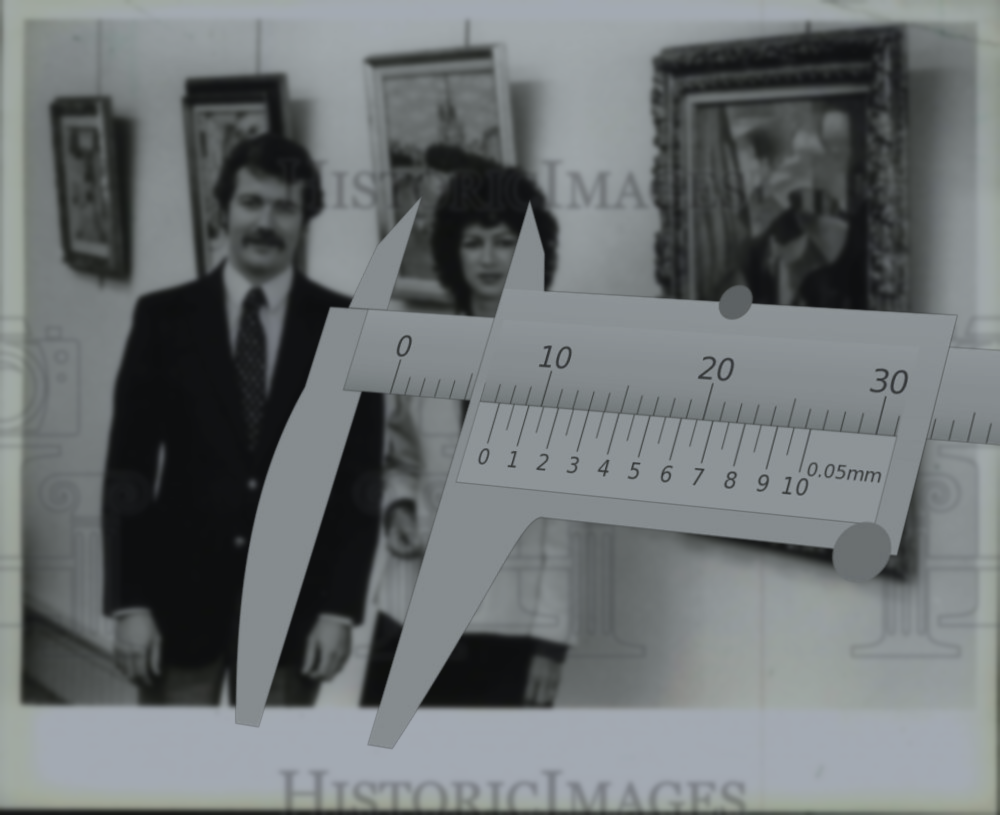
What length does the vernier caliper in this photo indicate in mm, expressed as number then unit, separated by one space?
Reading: 7.3 mm
